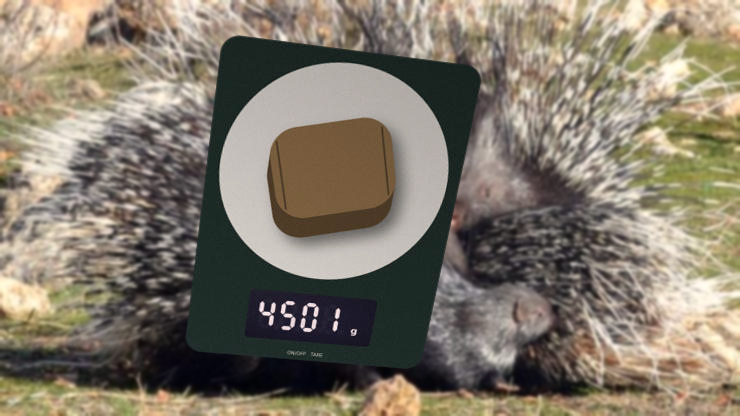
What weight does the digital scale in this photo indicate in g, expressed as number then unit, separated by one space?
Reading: 4501 g
